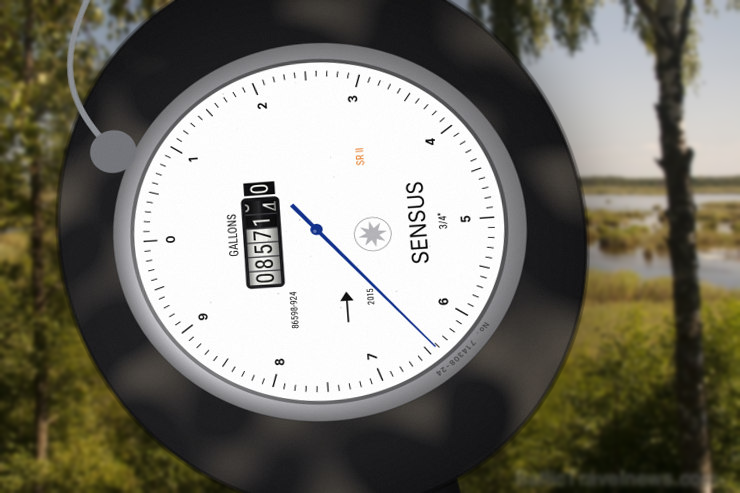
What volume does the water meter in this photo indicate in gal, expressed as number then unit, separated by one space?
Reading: 857136.4 gal
